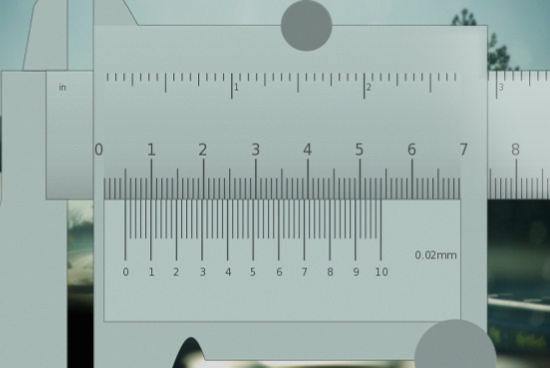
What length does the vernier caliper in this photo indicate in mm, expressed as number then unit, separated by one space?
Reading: 5.0 mm
